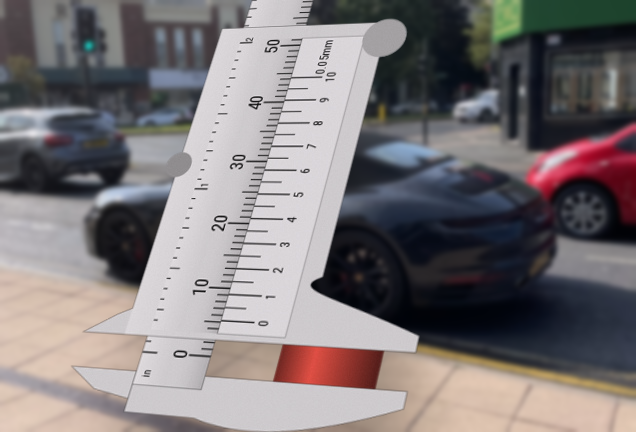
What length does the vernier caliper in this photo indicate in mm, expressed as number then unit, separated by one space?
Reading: 5.2 mm
